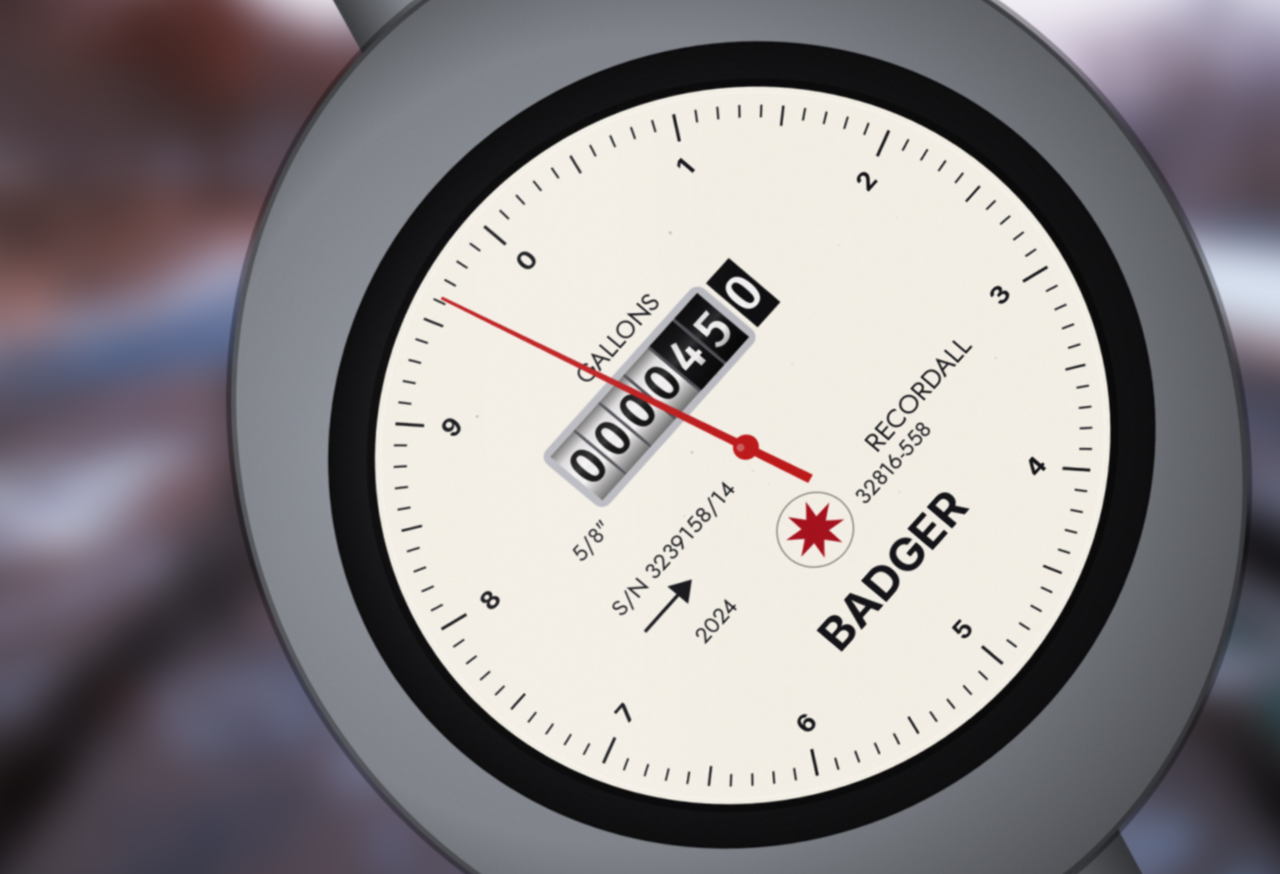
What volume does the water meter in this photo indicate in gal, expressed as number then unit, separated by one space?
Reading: 449.6 gal
